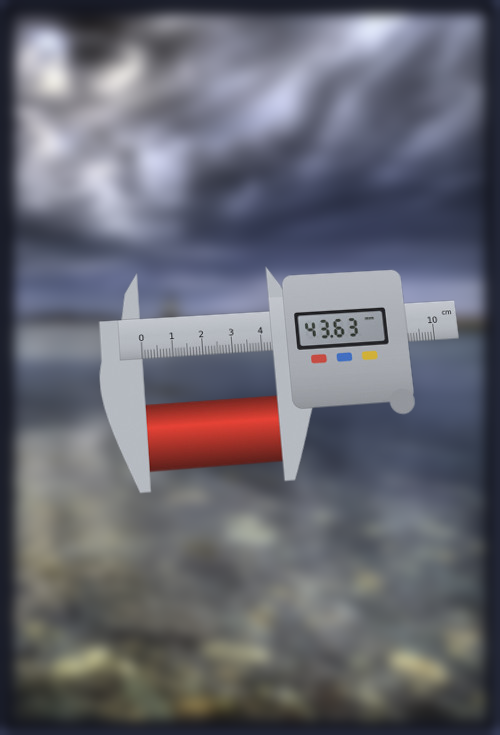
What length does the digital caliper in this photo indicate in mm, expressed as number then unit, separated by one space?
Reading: 43.63 mm
